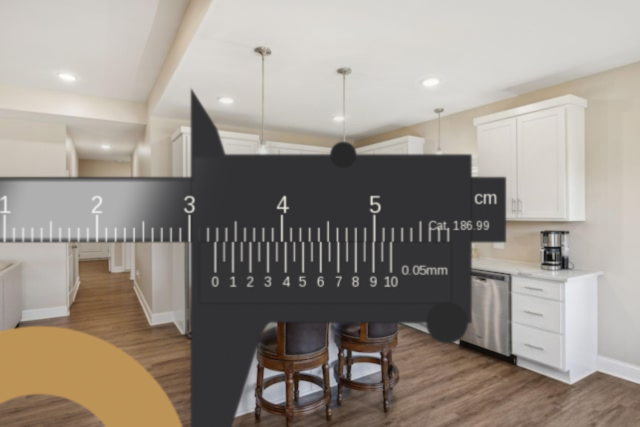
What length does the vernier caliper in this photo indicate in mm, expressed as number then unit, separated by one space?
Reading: 32.8 mm
